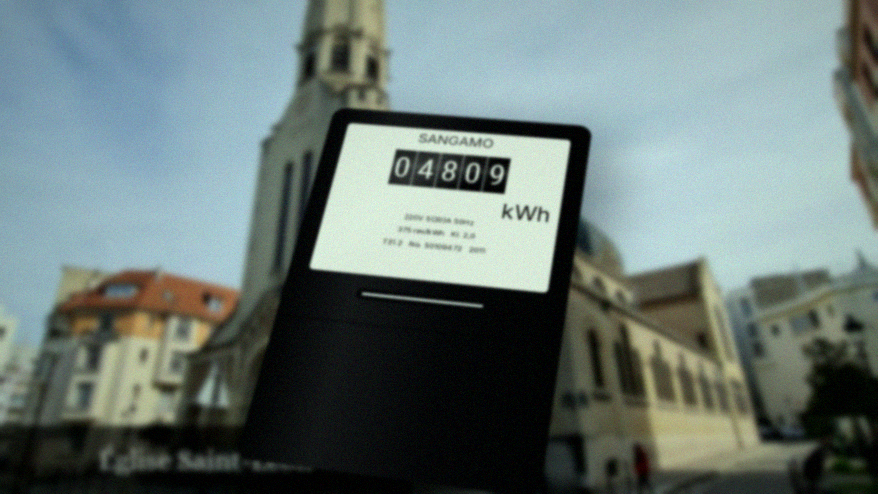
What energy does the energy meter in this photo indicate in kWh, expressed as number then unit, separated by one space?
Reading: 4809 kWh
